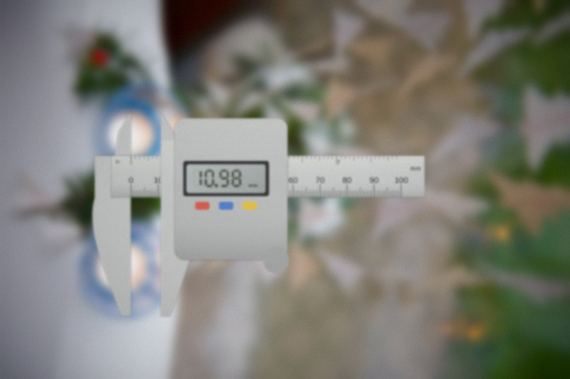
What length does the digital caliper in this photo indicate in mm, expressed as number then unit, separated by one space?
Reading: 10.98 mm
